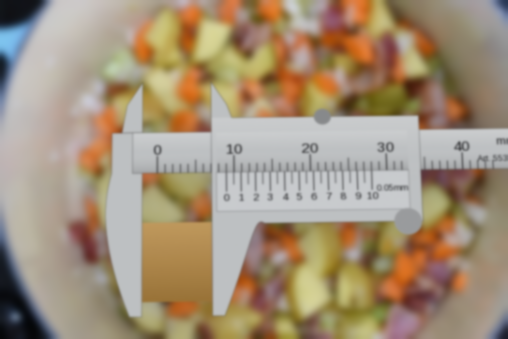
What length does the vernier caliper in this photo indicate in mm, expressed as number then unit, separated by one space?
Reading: 9.0 mm
